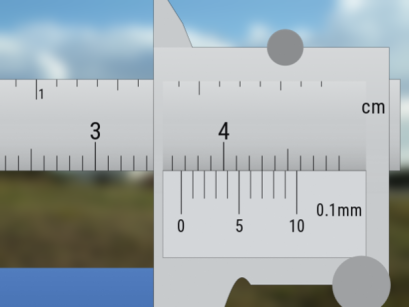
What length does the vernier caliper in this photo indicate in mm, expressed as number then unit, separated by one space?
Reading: 36.7 mm
